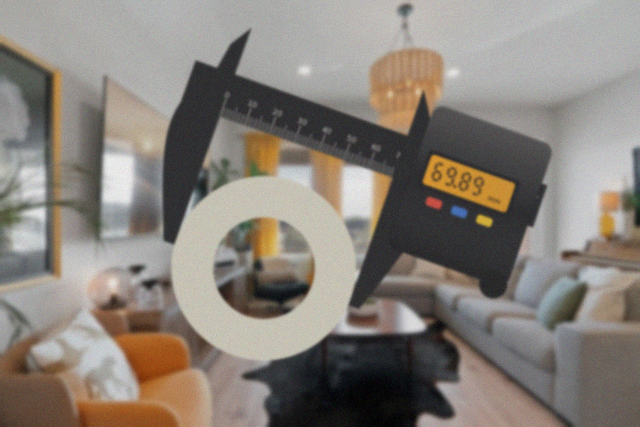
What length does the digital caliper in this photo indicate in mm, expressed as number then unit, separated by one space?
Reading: 69.89 mm
